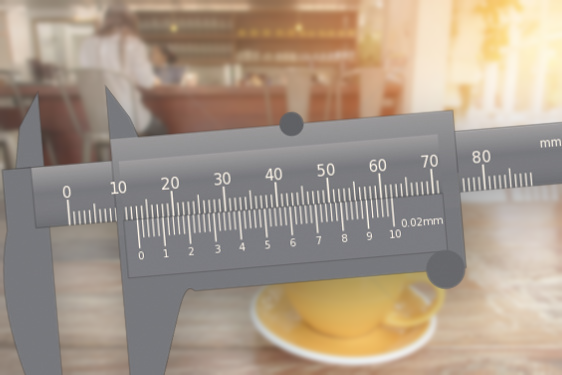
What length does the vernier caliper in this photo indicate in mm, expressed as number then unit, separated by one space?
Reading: 13.0 mm
